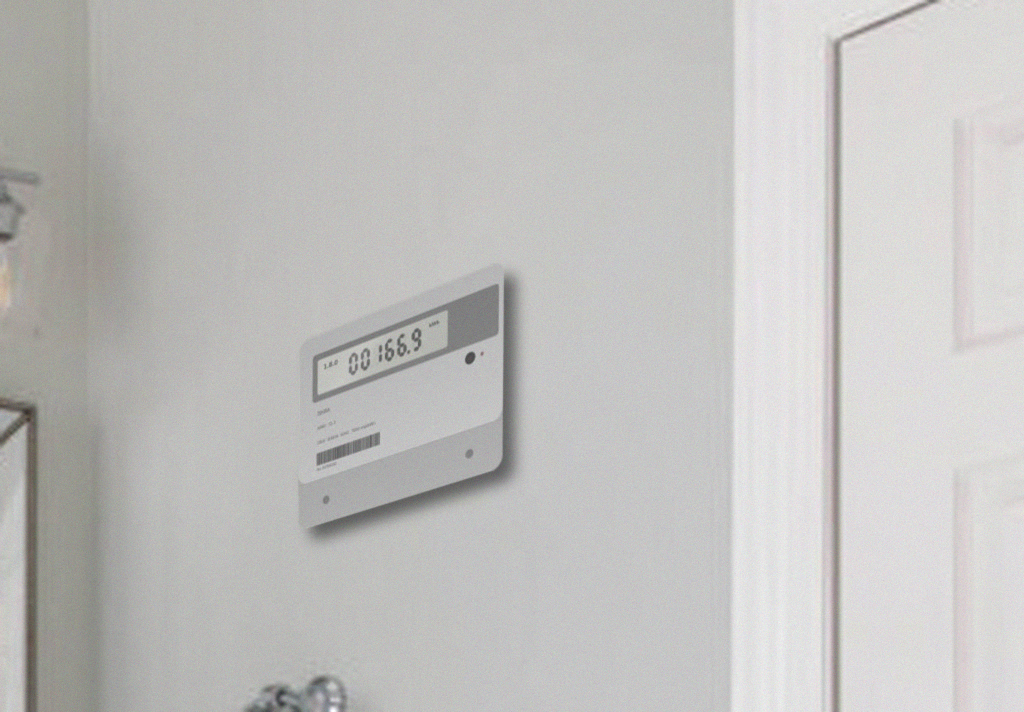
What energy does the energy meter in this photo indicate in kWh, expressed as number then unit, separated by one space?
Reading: 166.9 kWh
